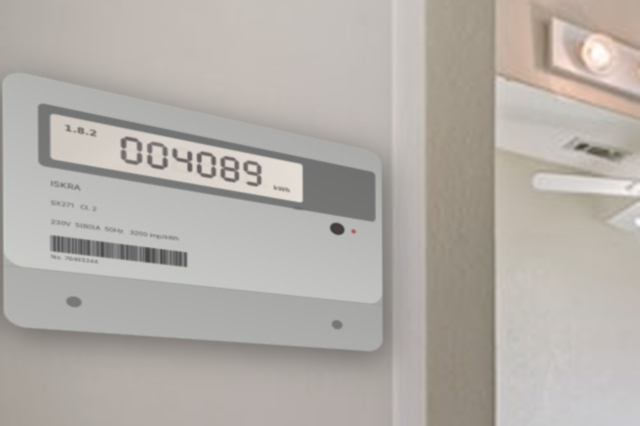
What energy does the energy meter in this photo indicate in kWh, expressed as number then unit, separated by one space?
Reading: 4089 kWh
